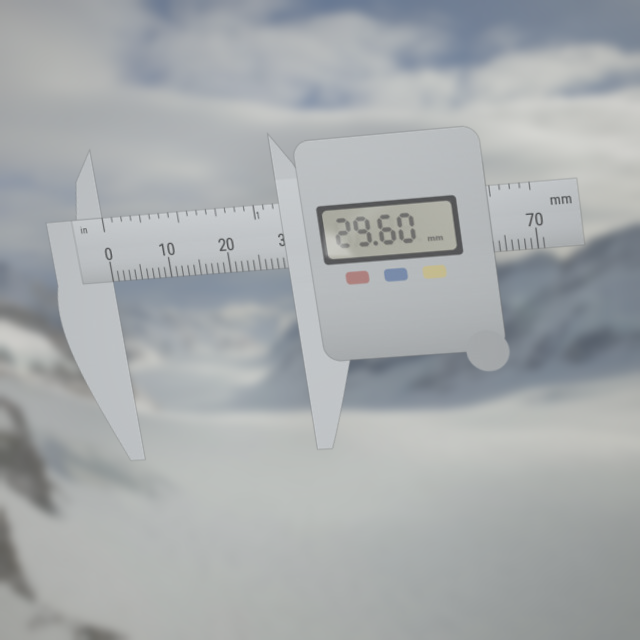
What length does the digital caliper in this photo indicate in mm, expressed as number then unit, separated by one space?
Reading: 29.60 mm
